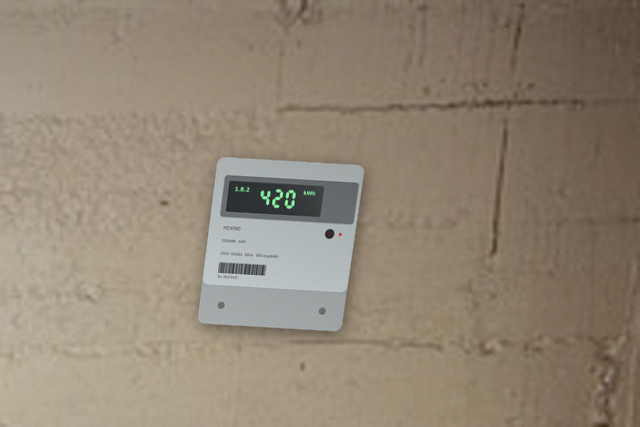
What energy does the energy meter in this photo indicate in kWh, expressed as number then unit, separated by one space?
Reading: 420 kWh
